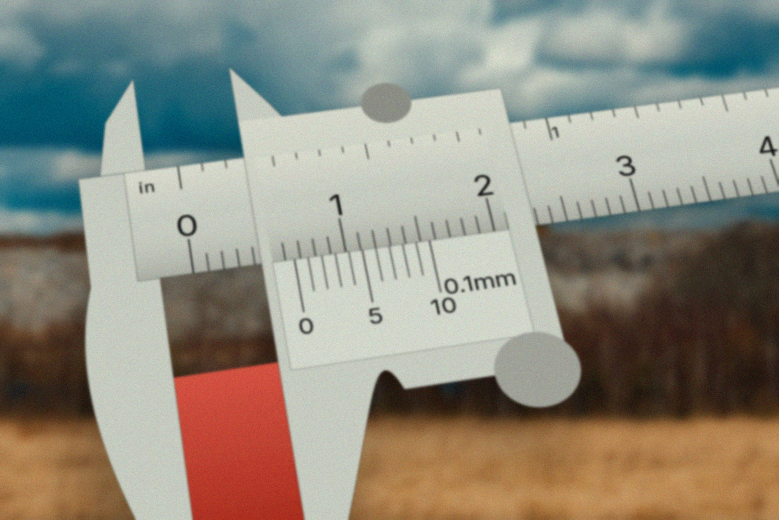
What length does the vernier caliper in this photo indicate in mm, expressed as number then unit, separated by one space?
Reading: 6.6 mm
